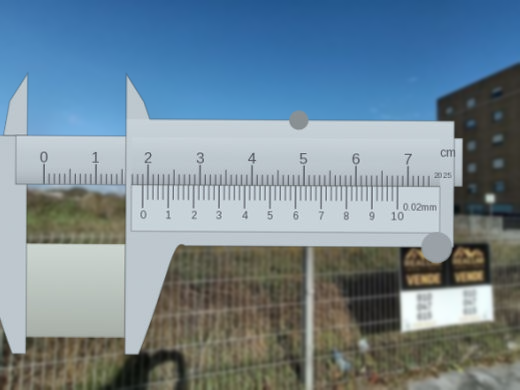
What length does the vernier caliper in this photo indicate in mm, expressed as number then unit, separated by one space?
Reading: 19.0 mm
